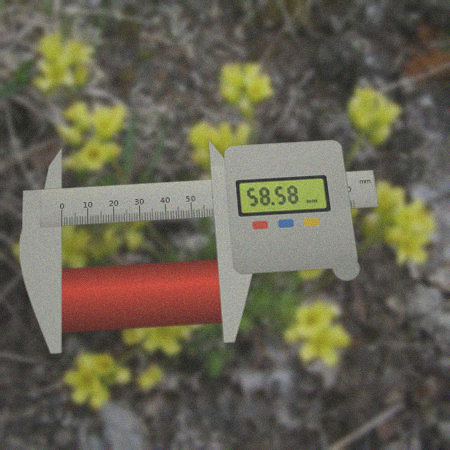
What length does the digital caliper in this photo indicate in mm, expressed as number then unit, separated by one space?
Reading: 58.58 mm
